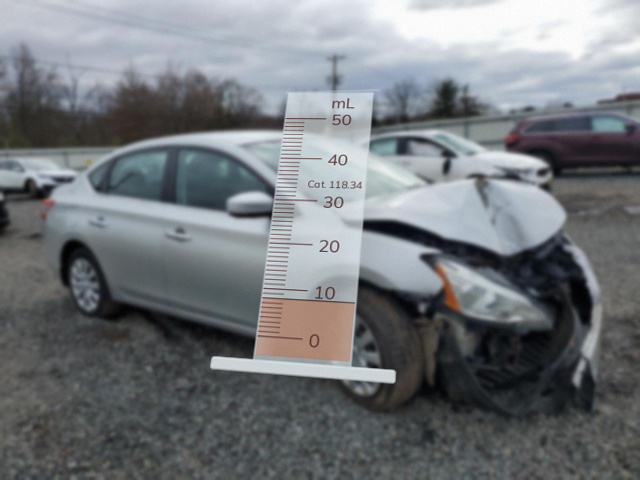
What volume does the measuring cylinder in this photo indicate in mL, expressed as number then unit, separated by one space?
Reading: 8 mL
